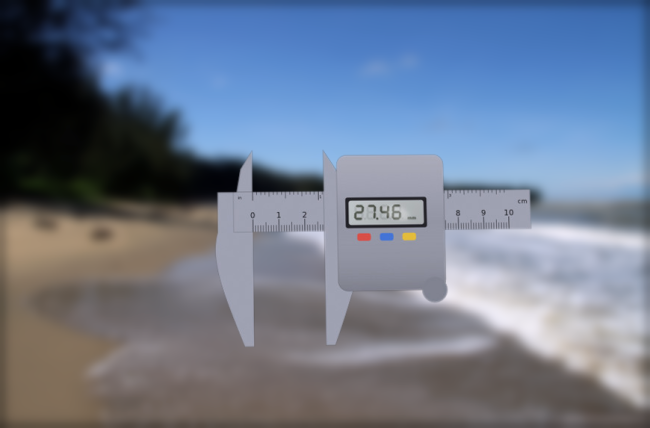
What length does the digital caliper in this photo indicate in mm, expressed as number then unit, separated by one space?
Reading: 27.46 mm
